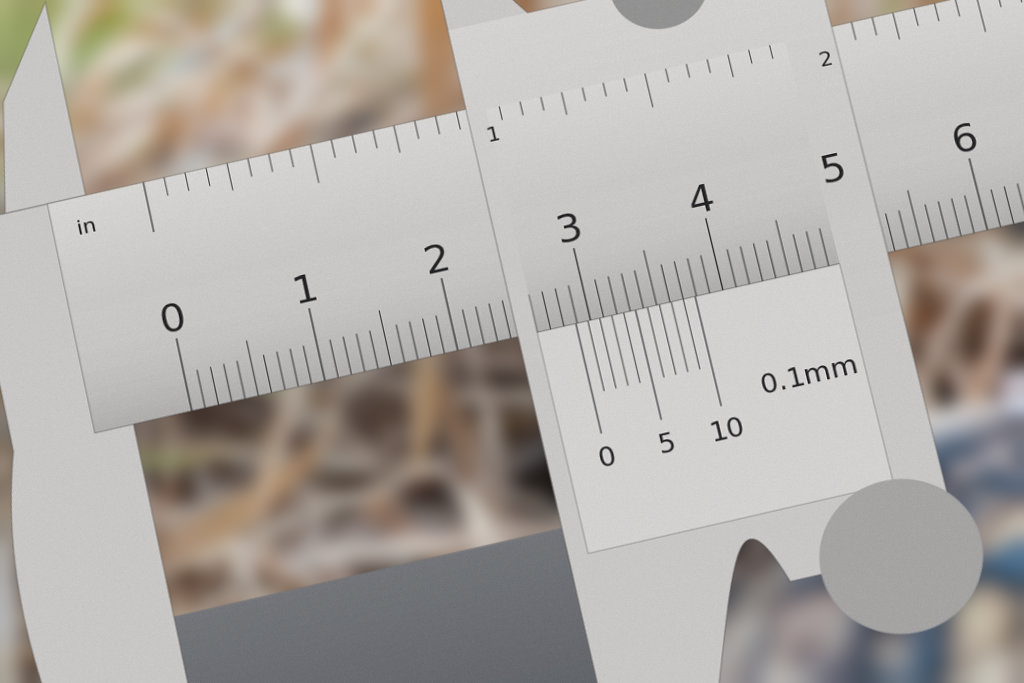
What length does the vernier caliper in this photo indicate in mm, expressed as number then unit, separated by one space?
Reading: 28.9 mm
